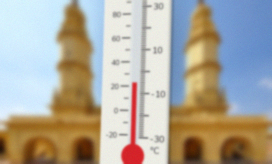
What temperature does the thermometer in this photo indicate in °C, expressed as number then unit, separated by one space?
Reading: -5 °C
